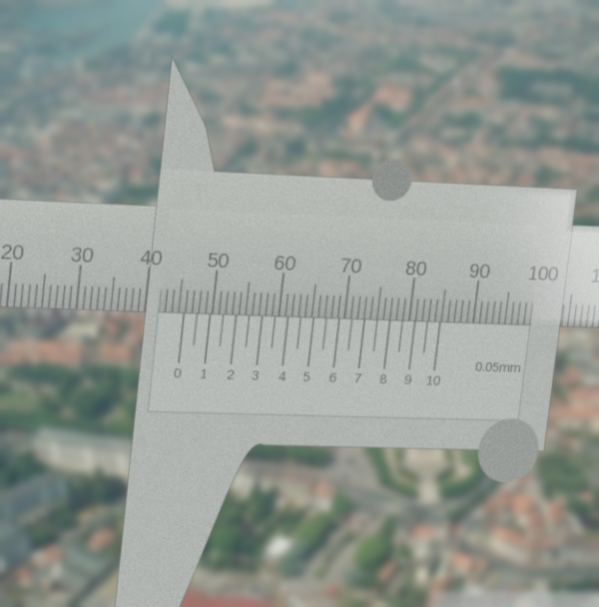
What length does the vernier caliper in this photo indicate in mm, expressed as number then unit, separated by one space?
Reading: 45.8 mm
